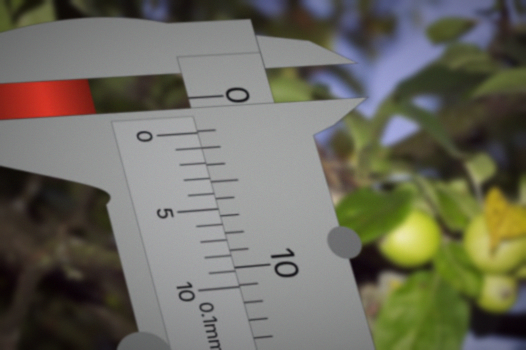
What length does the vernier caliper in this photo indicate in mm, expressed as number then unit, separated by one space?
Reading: 2.1 mm
